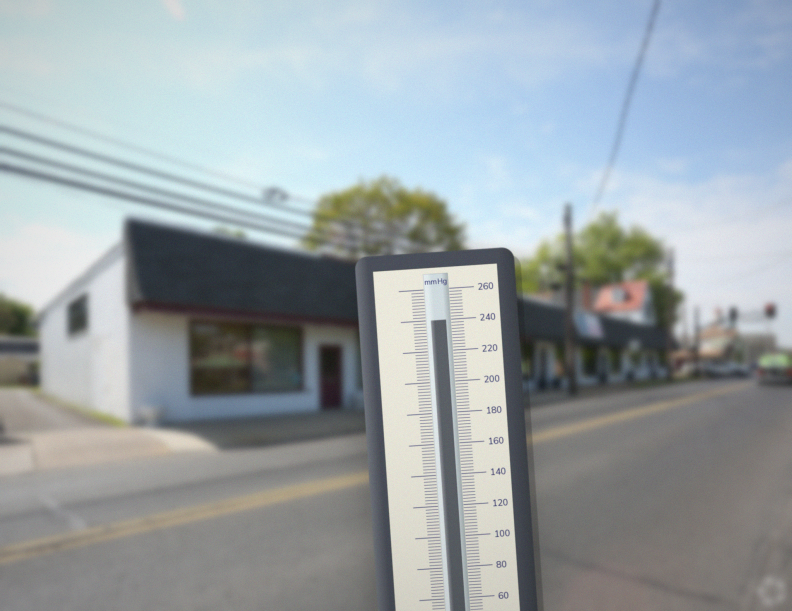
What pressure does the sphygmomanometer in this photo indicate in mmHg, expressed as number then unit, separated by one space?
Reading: 240 mmHg
